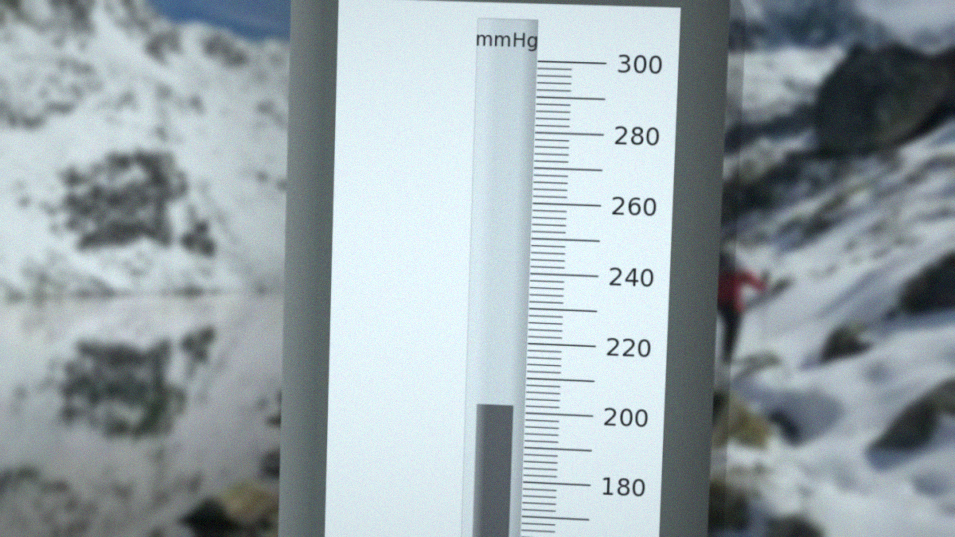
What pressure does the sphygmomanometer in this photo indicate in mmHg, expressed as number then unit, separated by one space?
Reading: 202 mmHg
